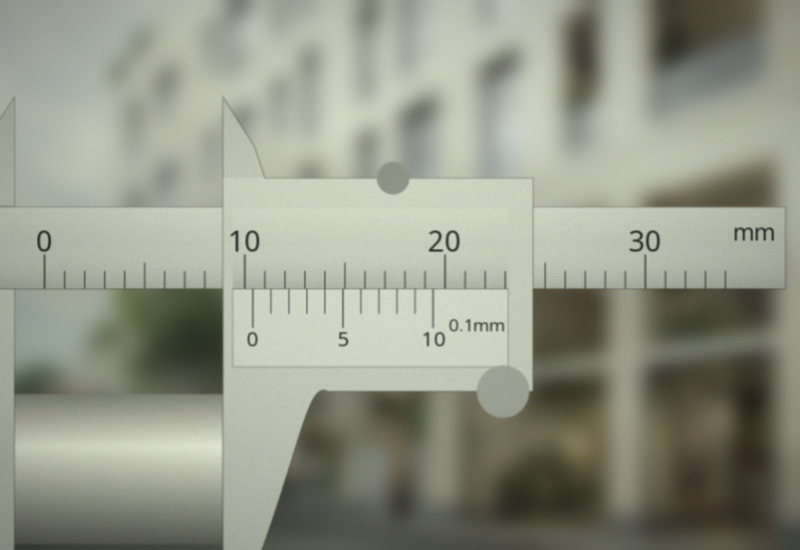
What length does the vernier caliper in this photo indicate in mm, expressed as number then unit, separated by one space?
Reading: 10.4 mm
